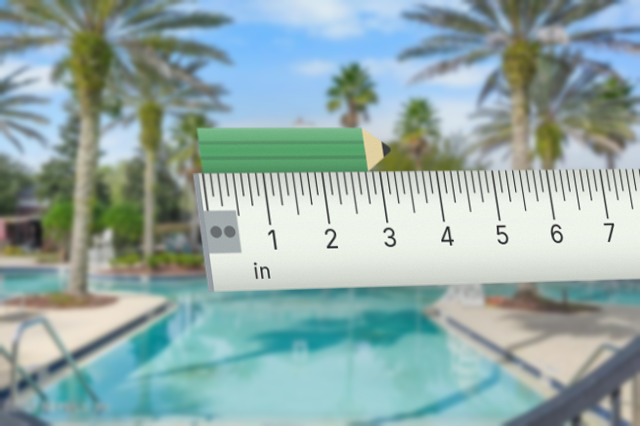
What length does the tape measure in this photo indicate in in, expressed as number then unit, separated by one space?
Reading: 3.25 in
